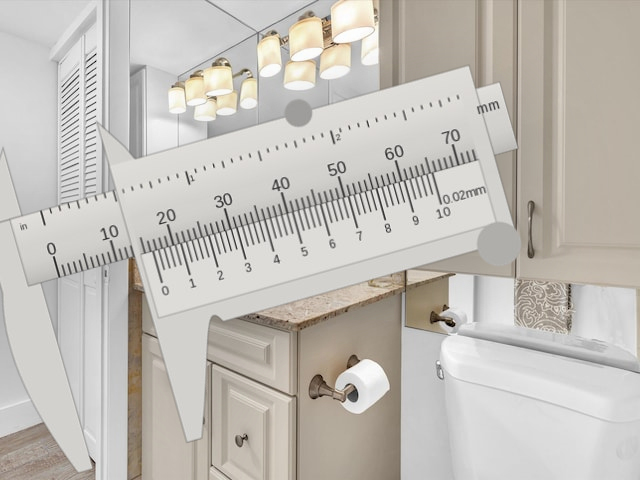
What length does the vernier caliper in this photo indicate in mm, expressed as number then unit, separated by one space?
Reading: 16.4 mm
